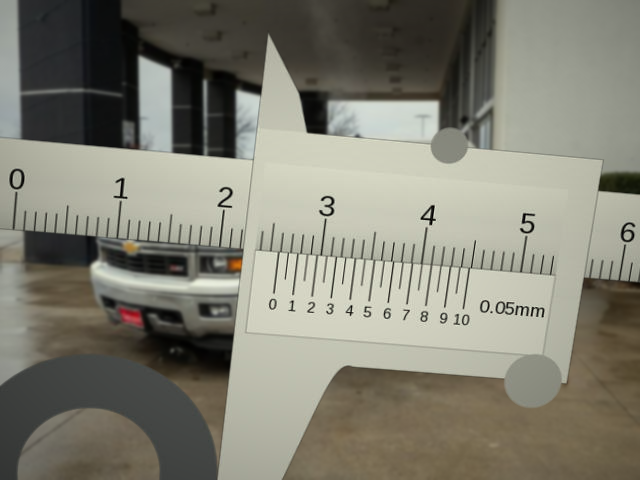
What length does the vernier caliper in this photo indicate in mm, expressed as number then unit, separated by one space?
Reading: 25.8 mm
